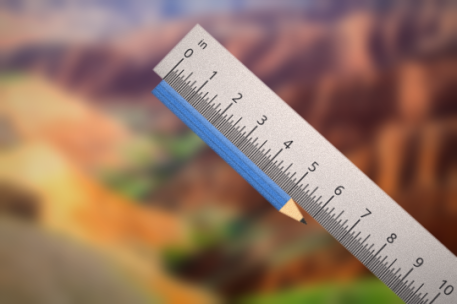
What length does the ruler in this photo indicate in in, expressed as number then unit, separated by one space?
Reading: 6 in
